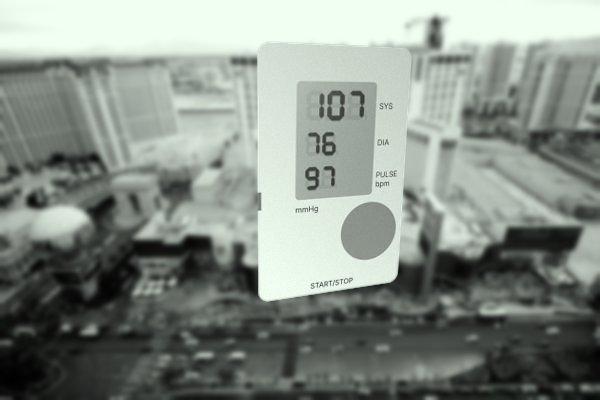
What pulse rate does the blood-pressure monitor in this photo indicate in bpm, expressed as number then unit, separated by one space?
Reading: 97 bpm
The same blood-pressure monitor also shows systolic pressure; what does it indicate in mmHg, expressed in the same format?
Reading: 107 mmHg
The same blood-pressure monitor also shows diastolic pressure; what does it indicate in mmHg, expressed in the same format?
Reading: 76 mmHg
